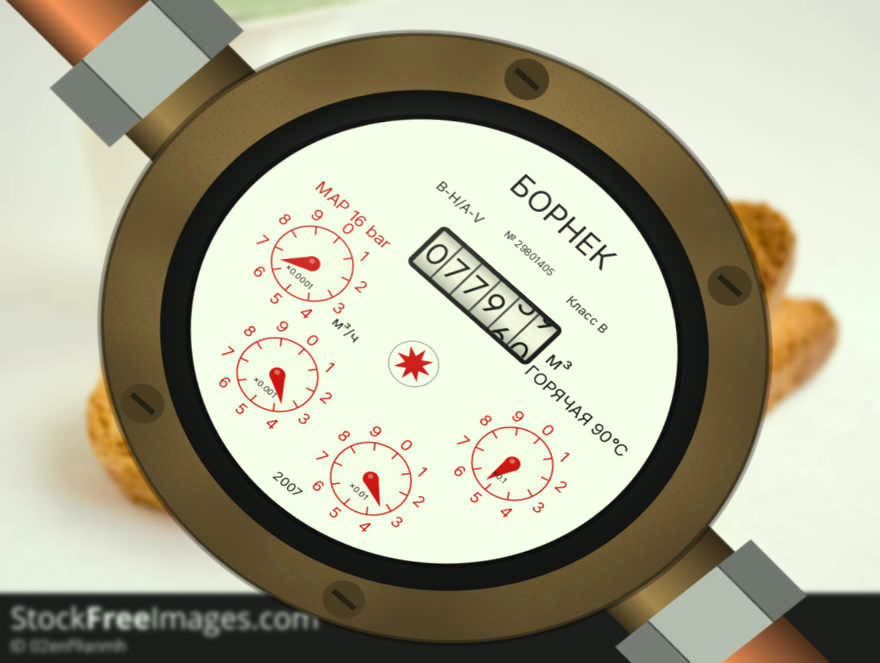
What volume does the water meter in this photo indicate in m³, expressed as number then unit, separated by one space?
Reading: 77959.5336 m³
